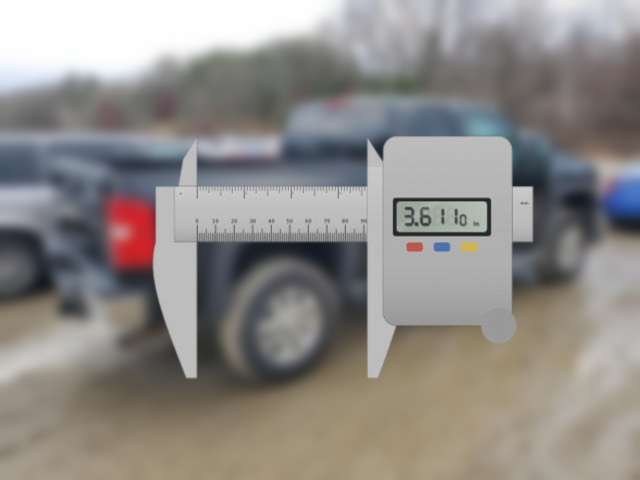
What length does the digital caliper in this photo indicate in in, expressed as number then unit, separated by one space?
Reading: 3.6110 in
